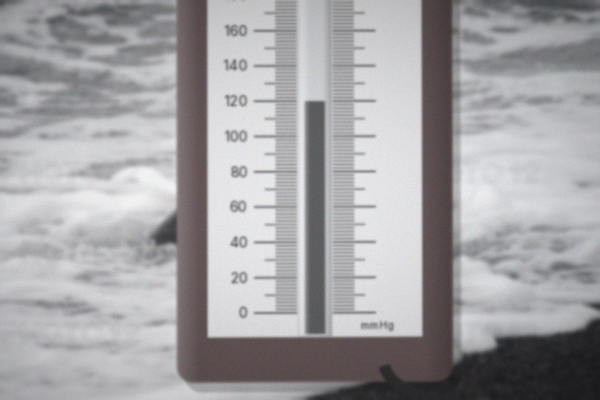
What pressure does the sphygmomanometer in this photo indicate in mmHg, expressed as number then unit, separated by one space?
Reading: 120 mmHg
